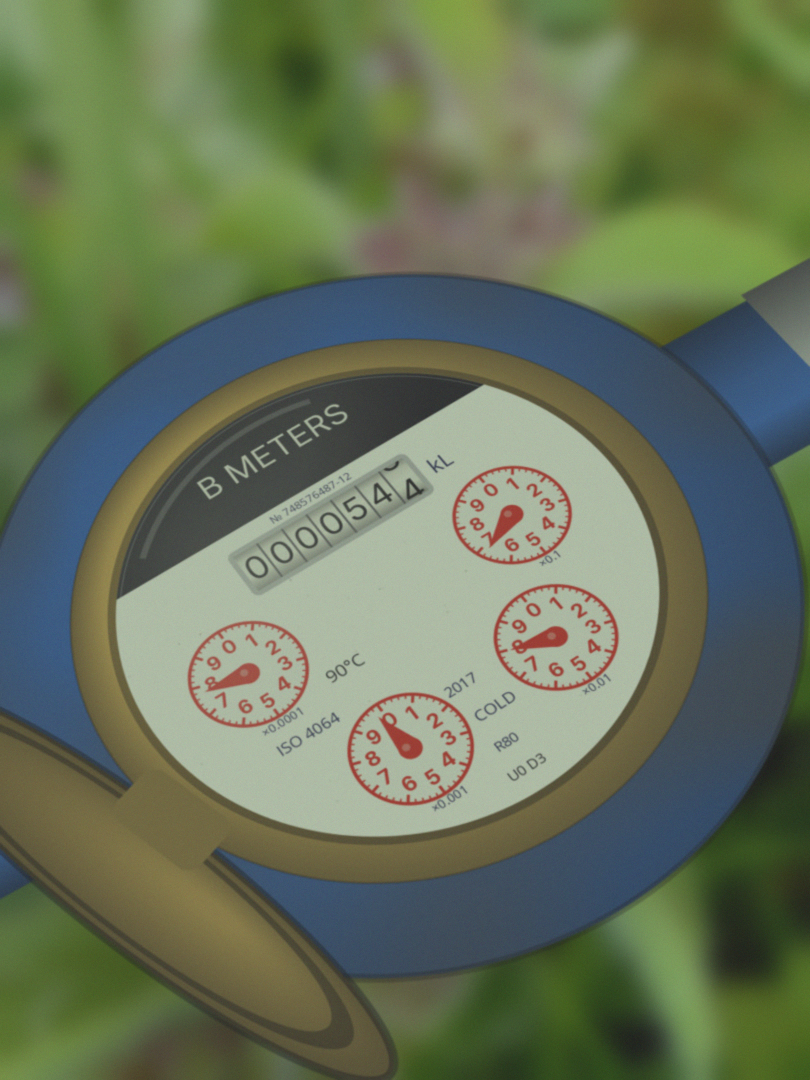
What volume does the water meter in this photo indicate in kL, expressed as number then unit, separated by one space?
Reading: 543.6797 kL
